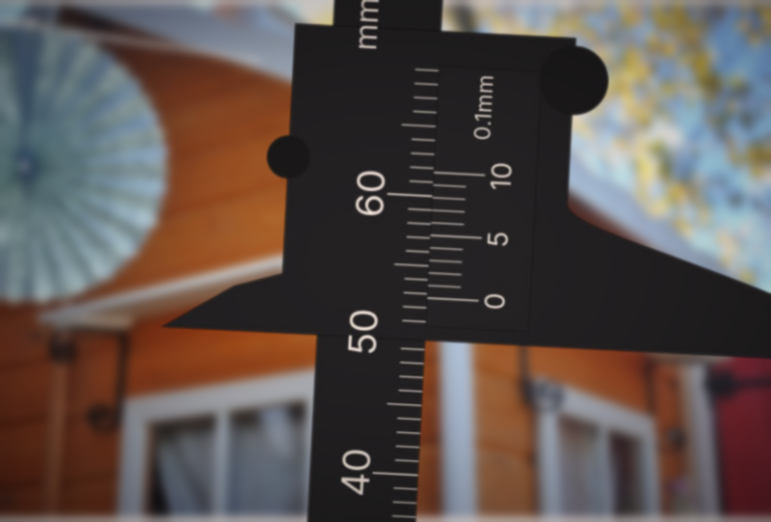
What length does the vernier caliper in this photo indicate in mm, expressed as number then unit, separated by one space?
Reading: 52.7 mm
